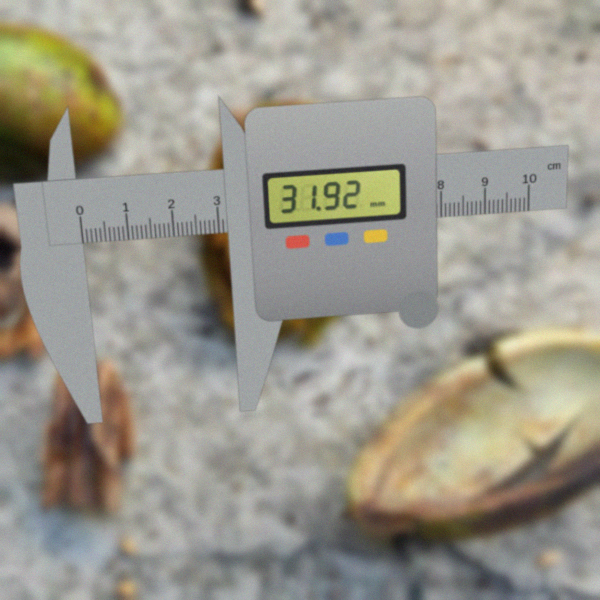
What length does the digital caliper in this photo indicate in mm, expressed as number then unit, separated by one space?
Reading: 31.92 mm
